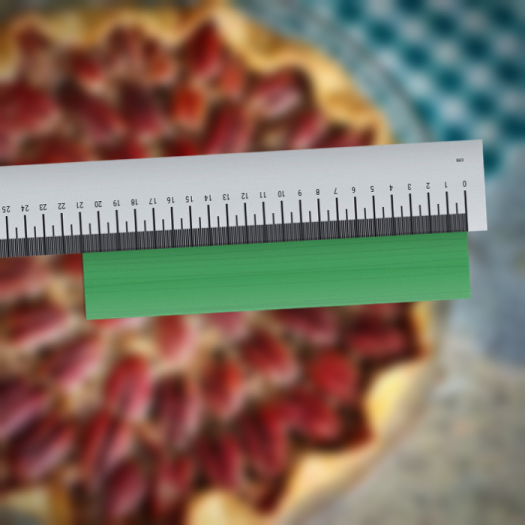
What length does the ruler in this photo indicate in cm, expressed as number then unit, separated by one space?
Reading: 21 cm
